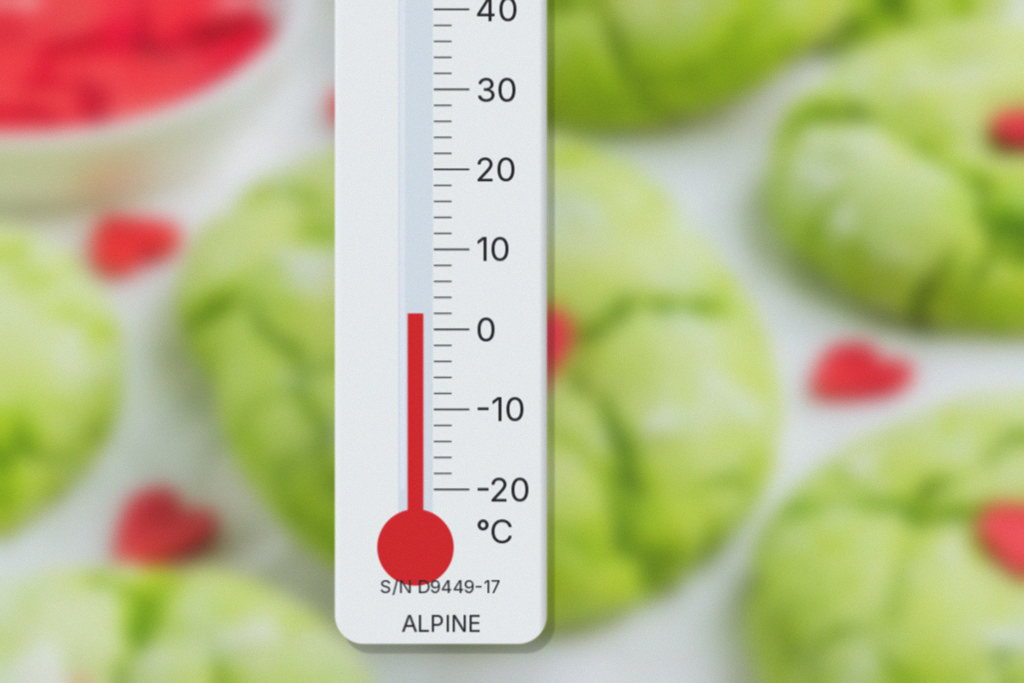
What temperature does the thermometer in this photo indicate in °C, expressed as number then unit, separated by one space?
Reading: 2 °C
